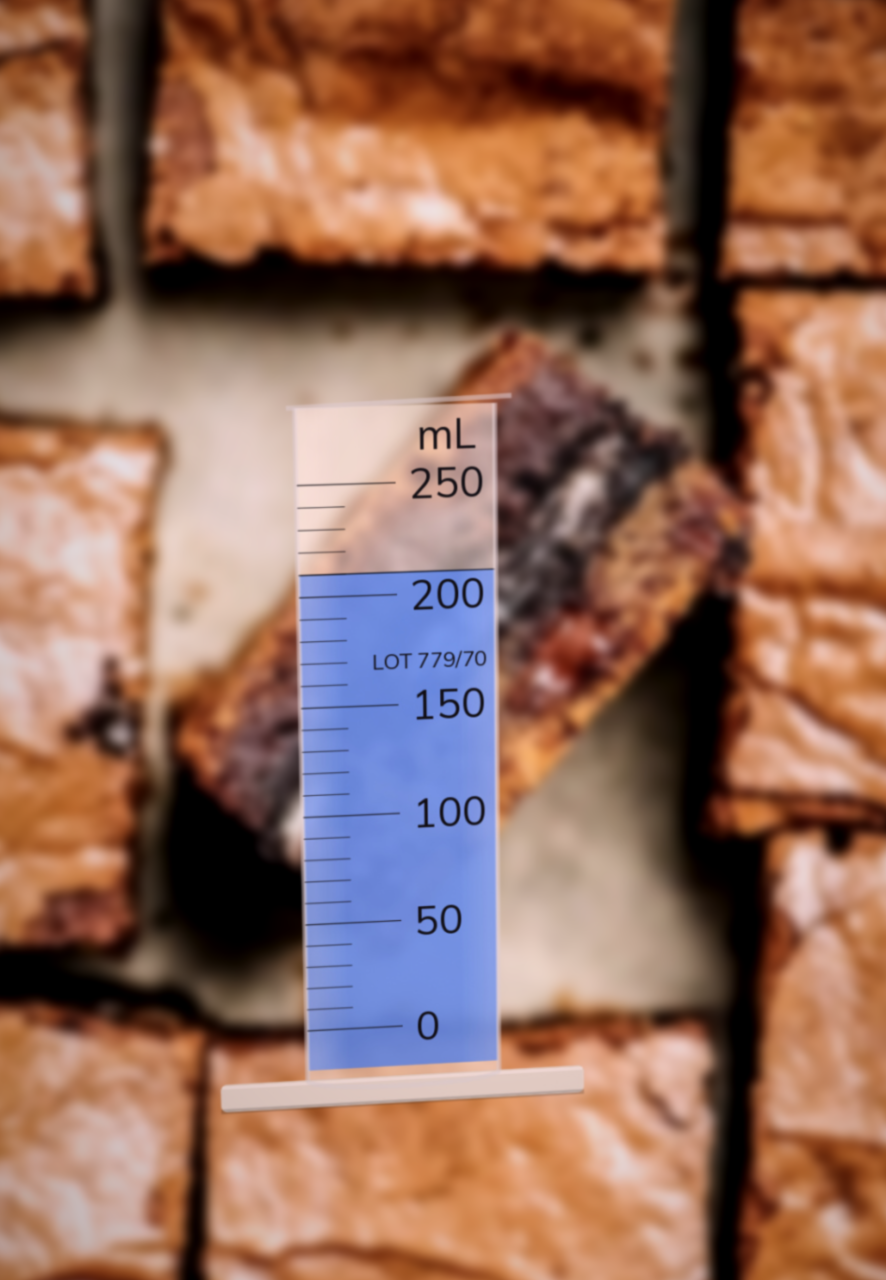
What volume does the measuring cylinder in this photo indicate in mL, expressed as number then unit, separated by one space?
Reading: 210 mL
